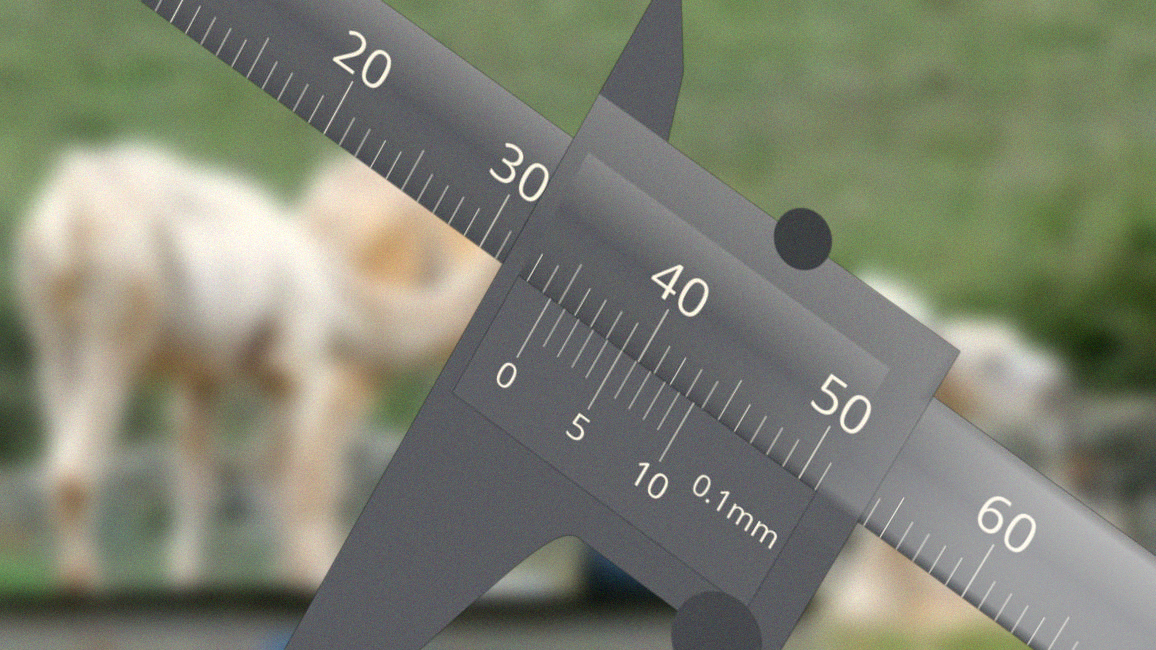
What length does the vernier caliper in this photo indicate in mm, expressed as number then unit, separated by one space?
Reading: 34.5 mm
